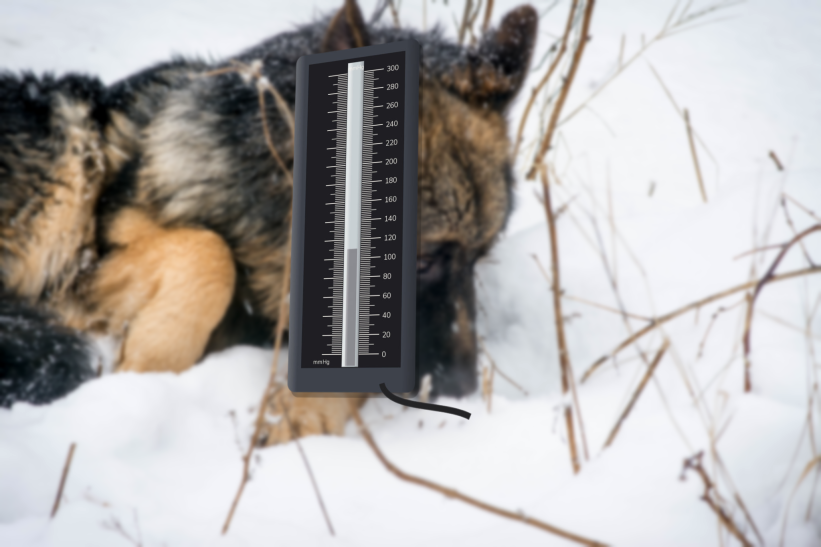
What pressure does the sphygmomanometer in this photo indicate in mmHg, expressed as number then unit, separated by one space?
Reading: 110 mmHg
